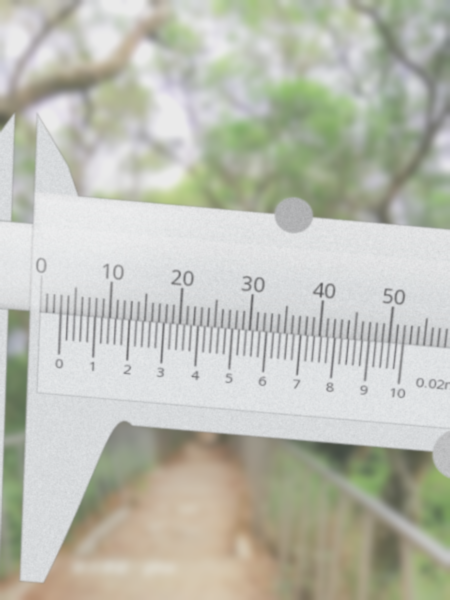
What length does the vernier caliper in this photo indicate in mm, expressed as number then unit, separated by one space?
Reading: 3.0 mm
